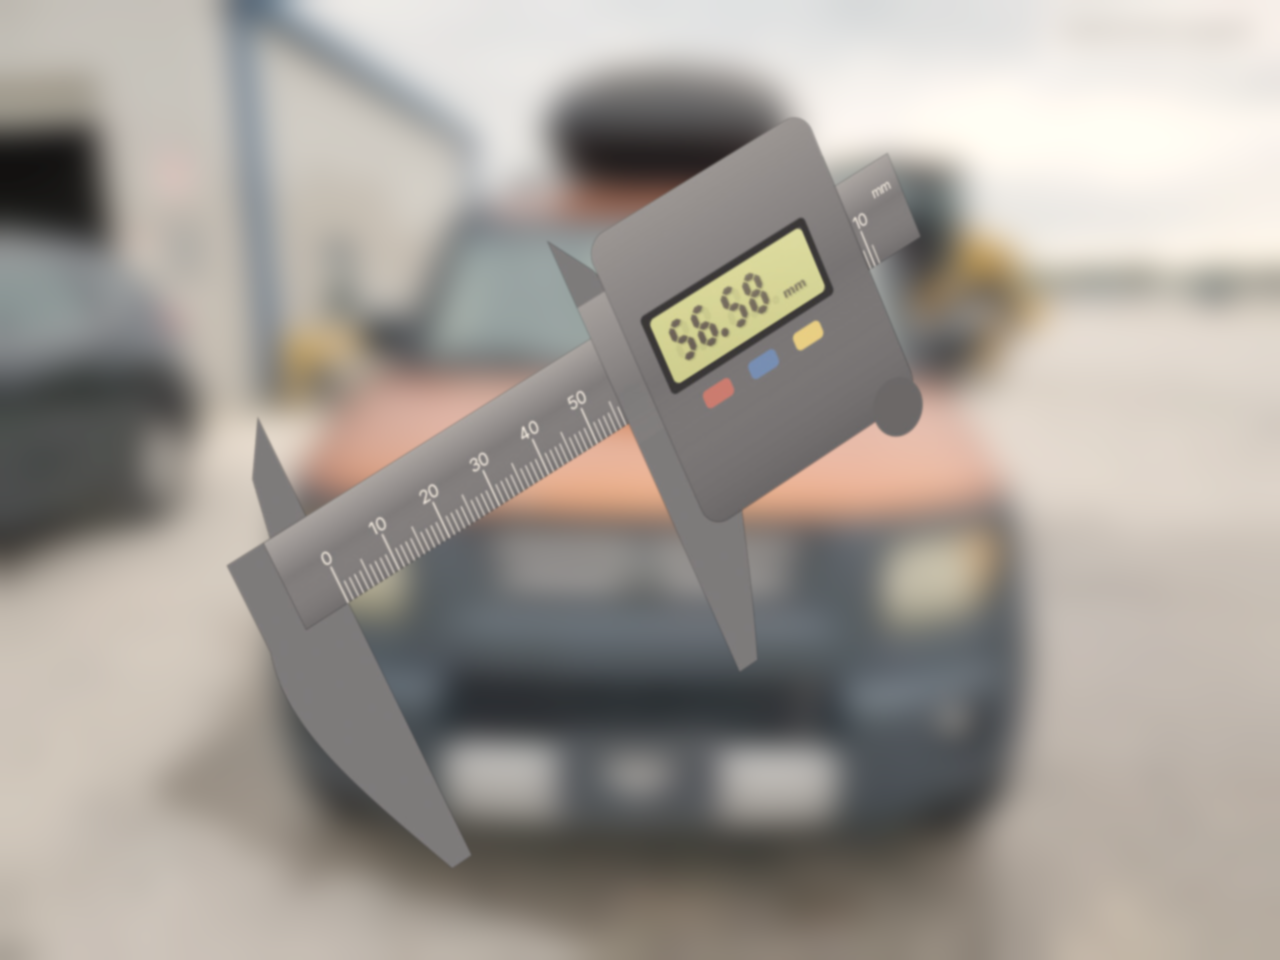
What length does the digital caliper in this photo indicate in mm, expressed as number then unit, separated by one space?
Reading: 56.58 mm
